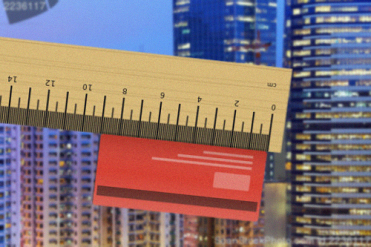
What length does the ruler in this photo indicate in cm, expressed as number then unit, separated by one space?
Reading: 9 cm
